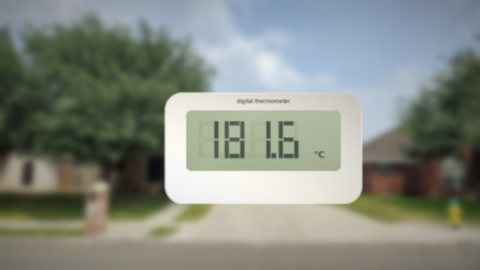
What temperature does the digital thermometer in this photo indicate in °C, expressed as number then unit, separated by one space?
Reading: 181.6 °C
